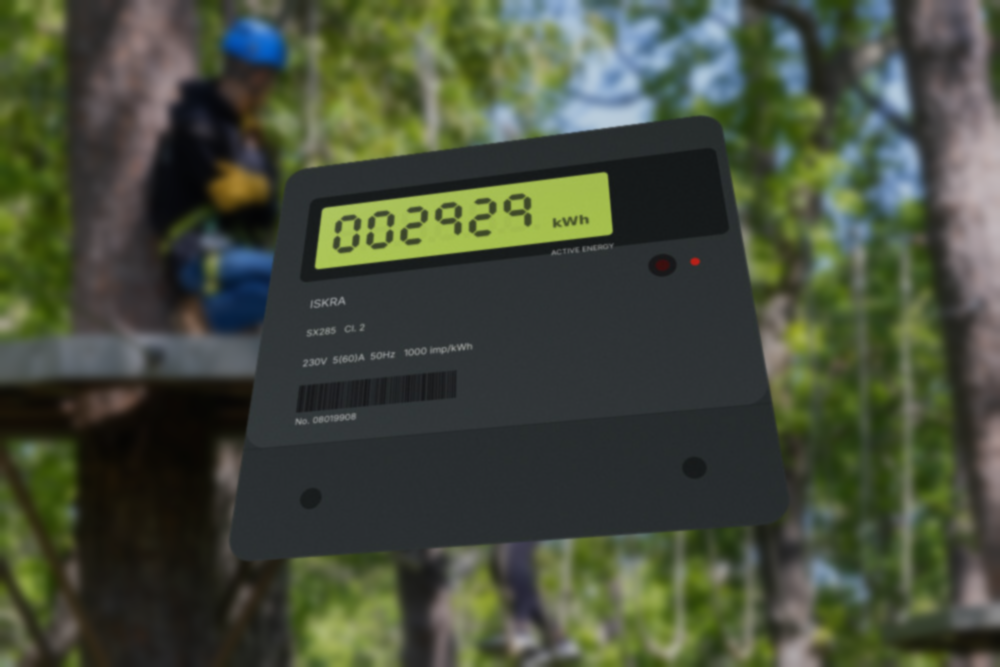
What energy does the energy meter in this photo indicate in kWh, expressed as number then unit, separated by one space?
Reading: 2929 kWh
